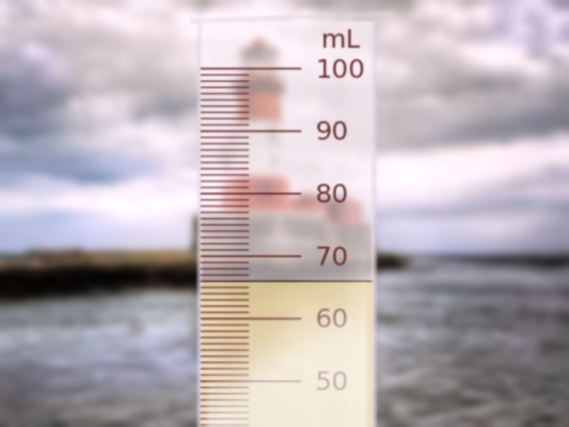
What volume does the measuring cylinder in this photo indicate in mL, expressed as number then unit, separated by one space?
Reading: 66 mL
